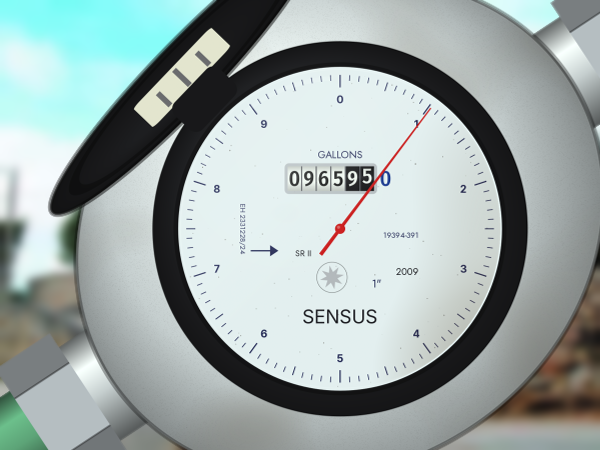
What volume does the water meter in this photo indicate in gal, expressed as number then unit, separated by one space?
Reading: 965951.0 gal
